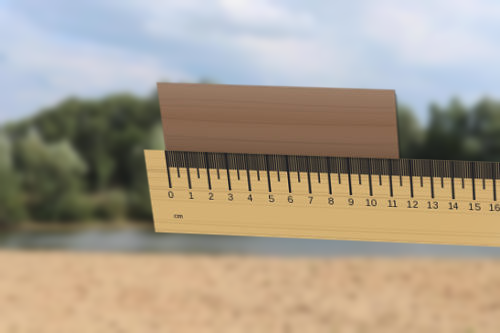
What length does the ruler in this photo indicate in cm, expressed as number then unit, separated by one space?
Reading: 11.5 cm
